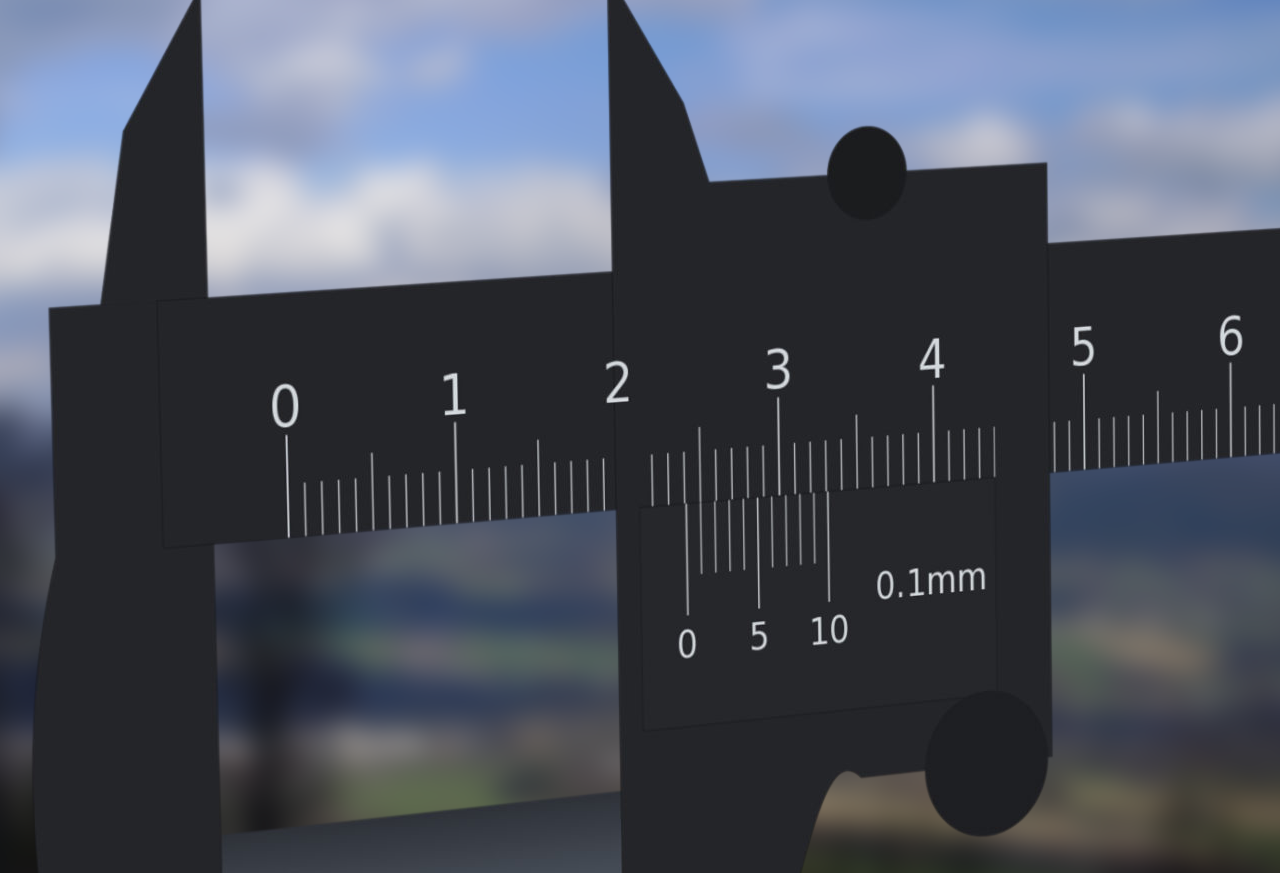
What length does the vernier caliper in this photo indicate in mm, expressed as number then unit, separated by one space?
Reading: 24.1 mm
